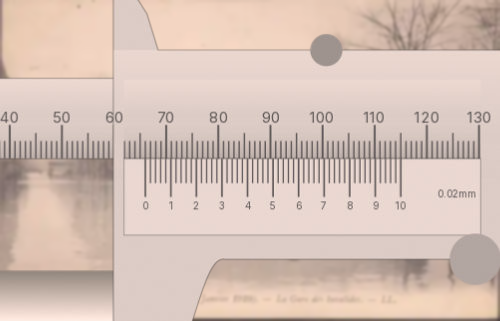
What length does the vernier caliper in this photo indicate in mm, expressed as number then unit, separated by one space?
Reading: 66.0 mm
